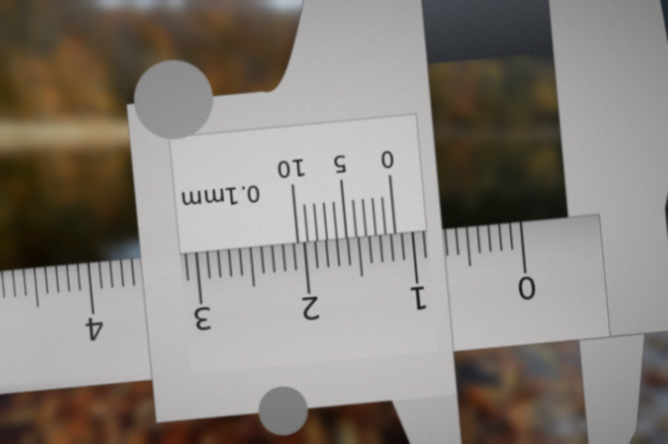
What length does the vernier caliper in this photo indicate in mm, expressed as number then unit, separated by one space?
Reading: 11.6 mm
